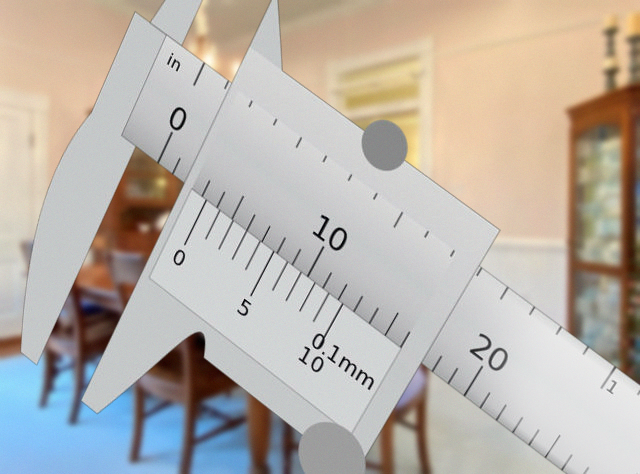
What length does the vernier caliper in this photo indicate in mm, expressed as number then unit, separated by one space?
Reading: 3.3 mm
